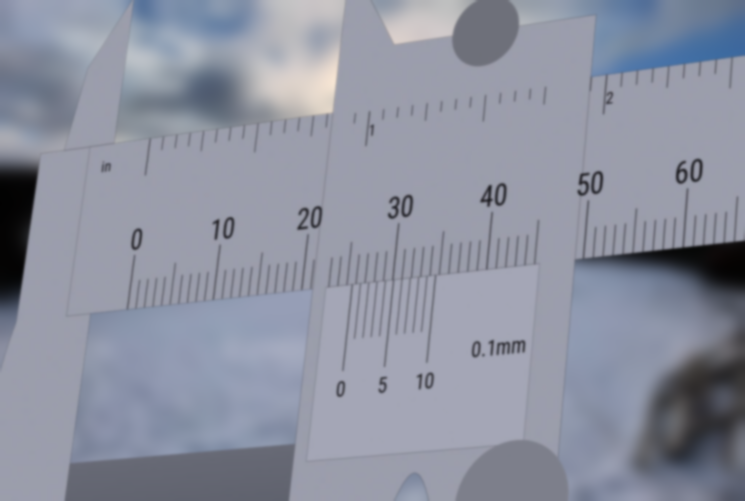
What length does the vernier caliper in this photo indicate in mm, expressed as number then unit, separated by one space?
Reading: 25.6 mm
